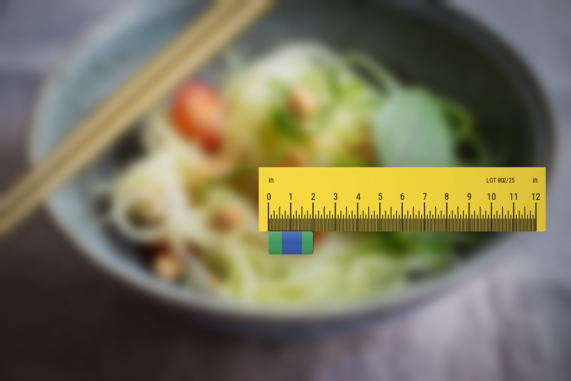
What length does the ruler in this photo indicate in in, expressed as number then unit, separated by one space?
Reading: 2 in
